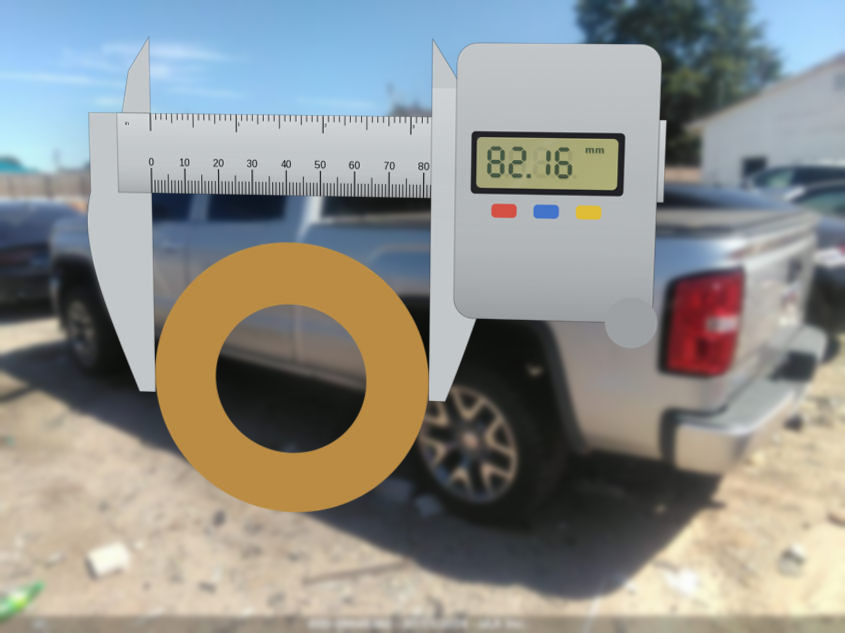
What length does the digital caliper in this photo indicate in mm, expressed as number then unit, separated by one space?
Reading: 82.16 mm
